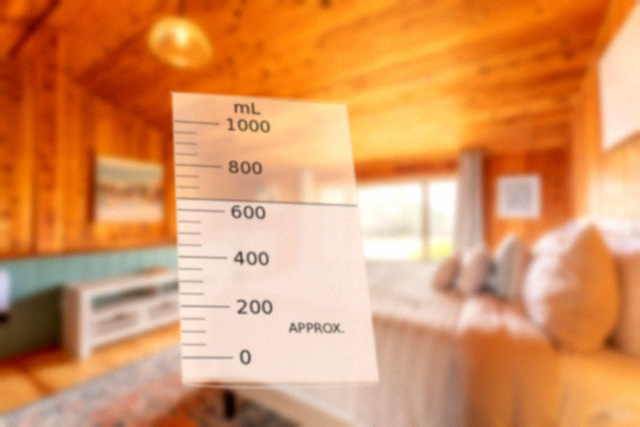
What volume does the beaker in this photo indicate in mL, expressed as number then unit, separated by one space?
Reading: 650 mL
